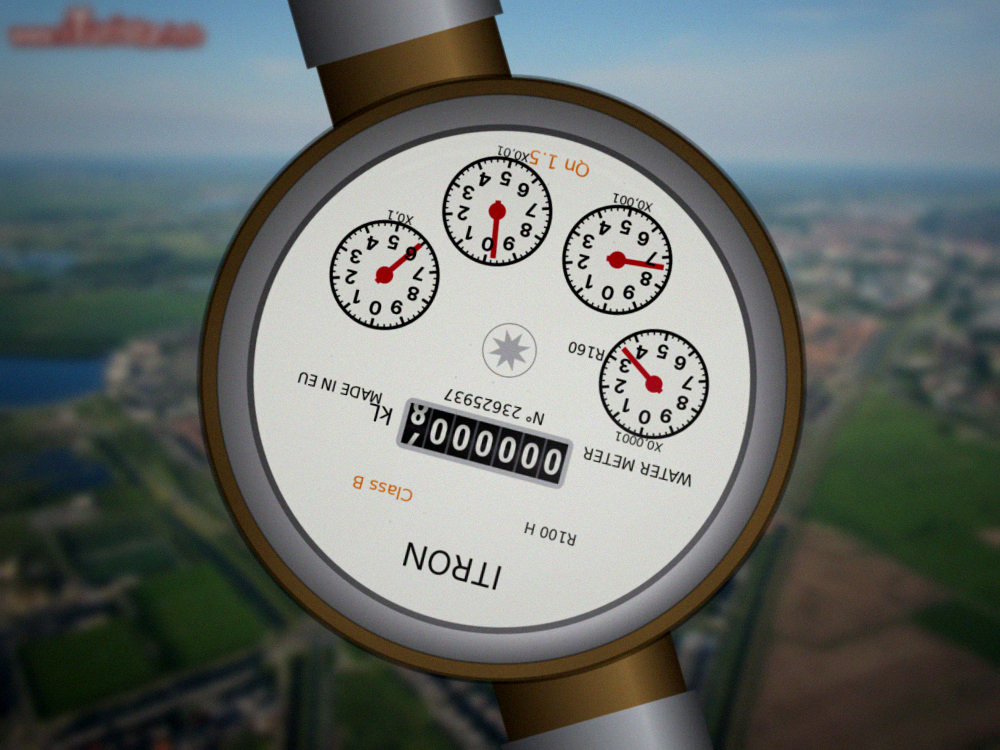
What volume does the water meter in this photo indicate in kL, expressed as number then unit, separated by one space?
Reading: 7.5973 kL
